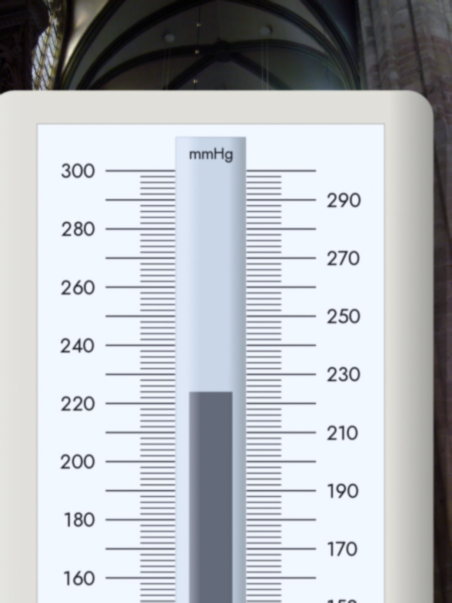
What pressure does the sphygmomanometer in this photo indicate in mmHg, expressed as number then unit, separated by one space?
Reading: 224 mmHg
